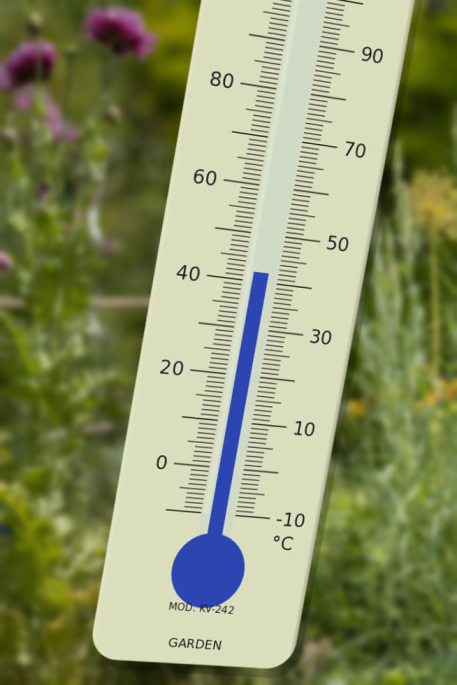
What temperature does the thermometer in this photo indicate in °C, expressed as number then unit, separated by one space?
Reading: 42 °C
